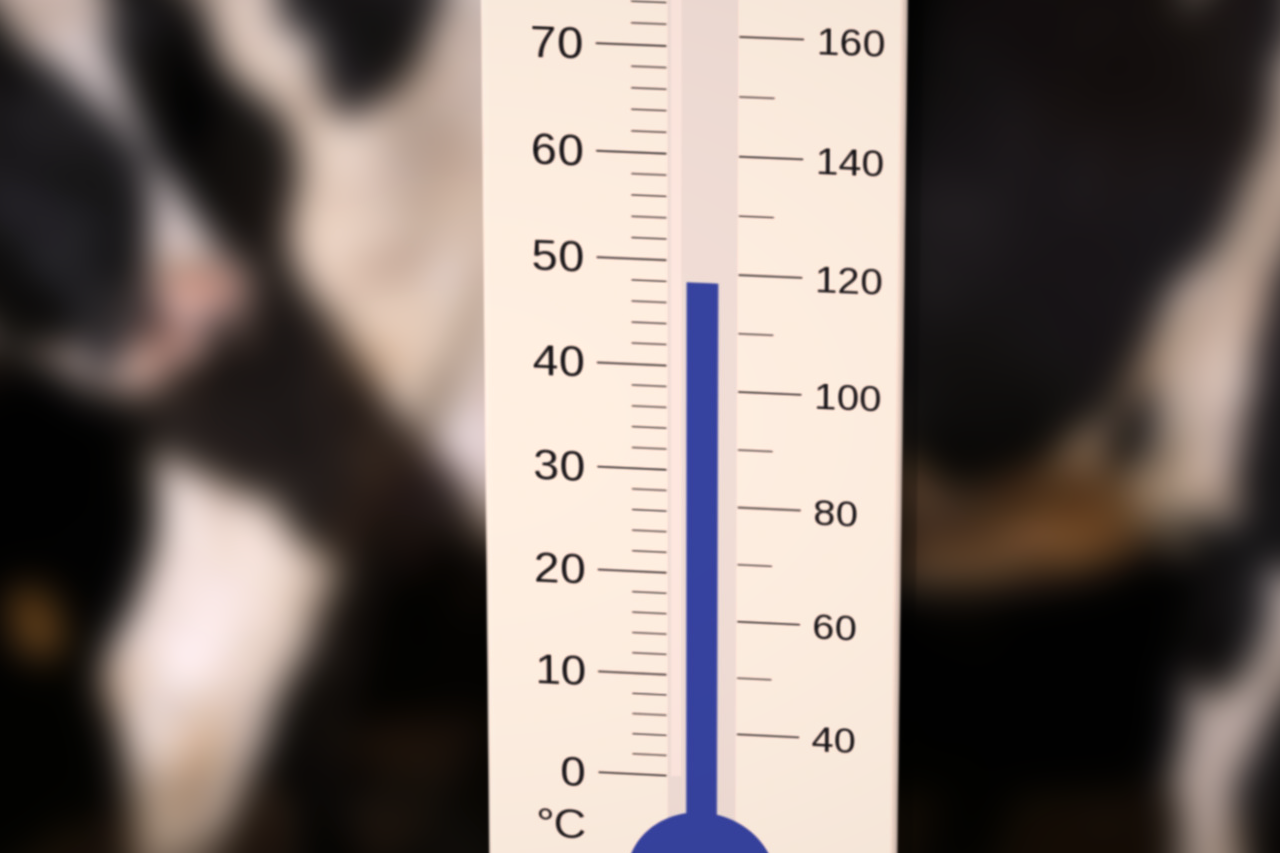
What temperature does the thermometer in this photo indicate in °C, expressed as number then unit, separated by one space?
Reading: 48 °C
